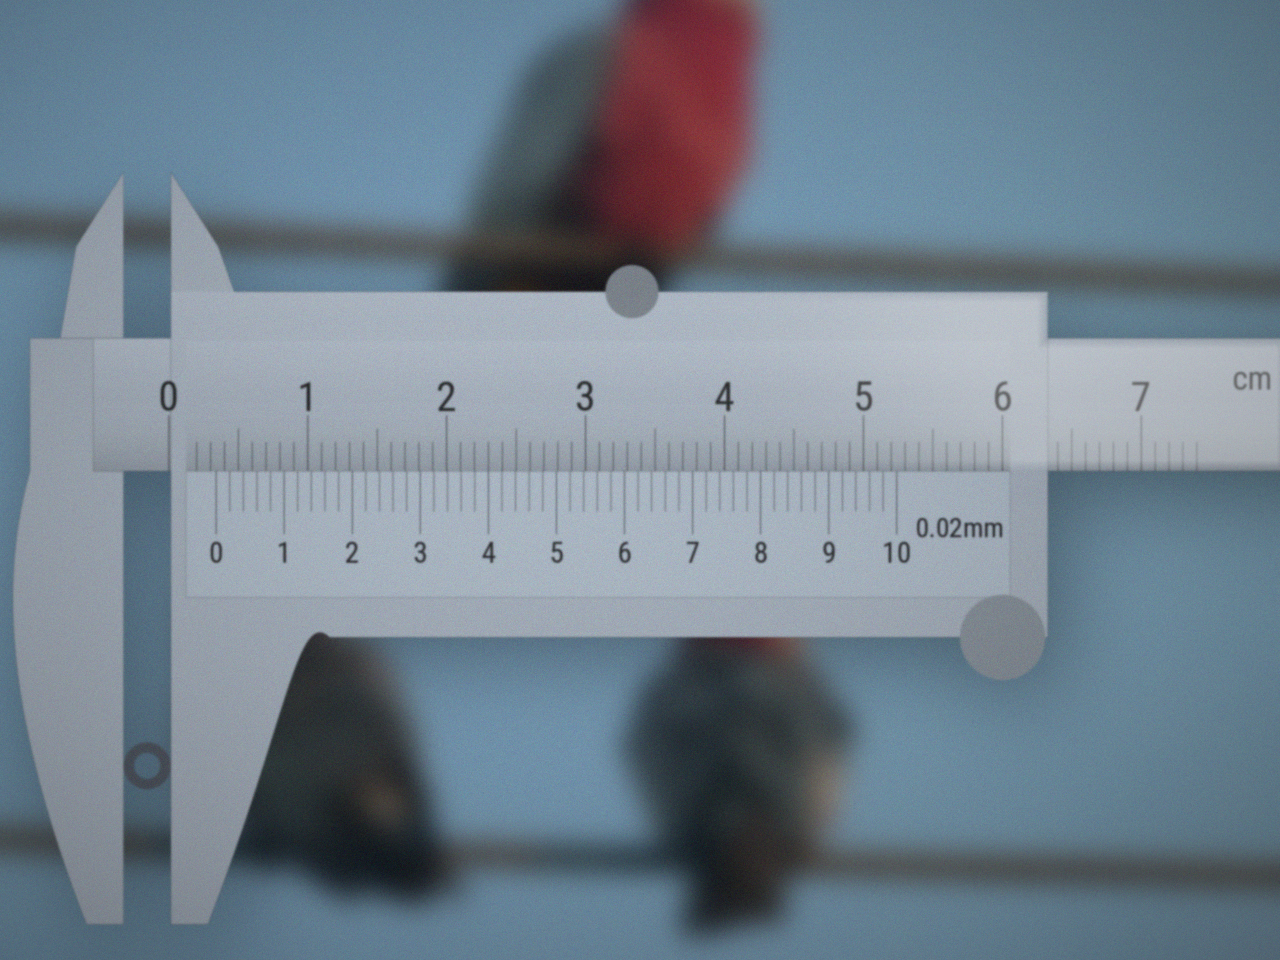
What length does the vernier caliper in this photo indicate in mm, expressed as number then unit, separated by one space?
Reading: 3.4 mm
